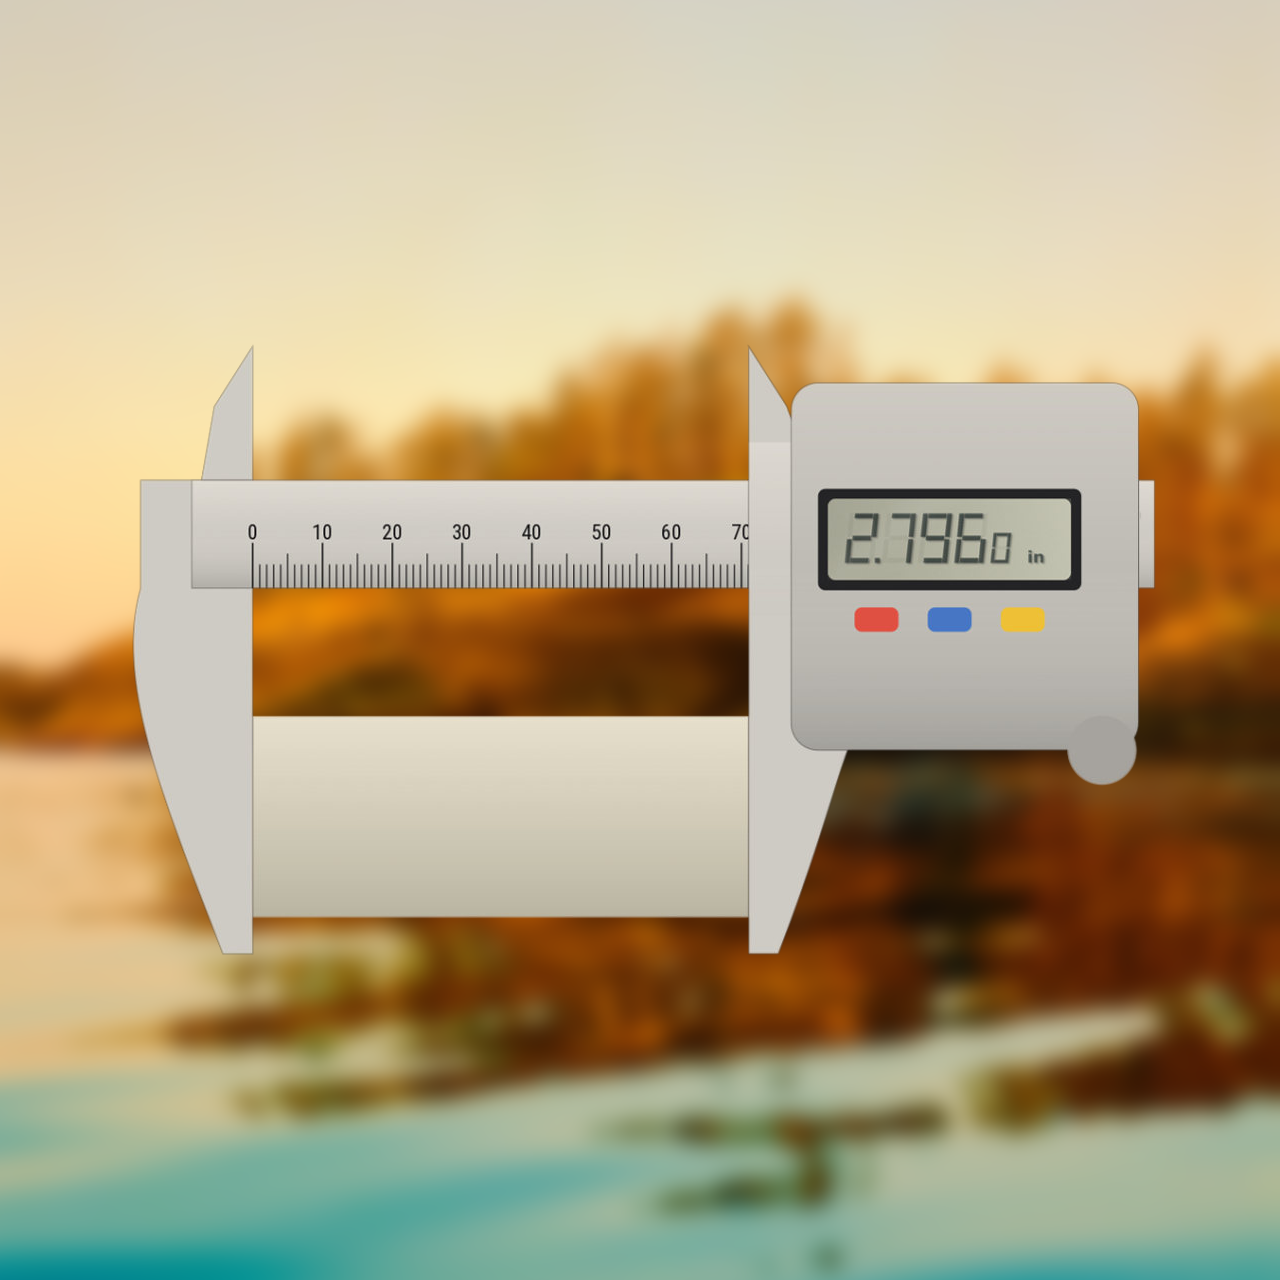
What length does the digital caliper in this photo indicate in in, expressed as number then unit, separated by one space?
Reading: 2.7960 in
